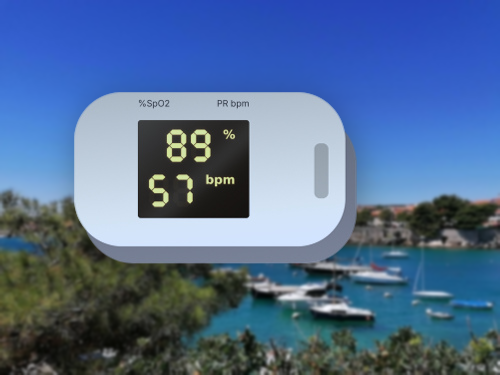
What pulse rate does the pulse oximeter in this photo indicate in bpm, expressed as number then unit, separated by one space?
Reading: 57 bpm
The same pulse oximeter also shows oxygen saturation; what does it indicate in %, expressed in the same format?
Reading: 89 %
